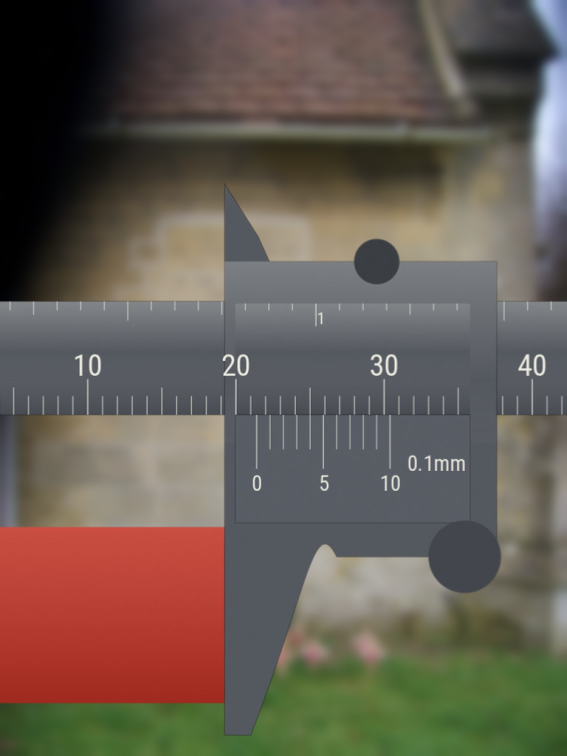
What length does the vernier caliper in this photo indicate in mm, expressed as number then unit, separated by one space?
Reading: 21.4 mm
